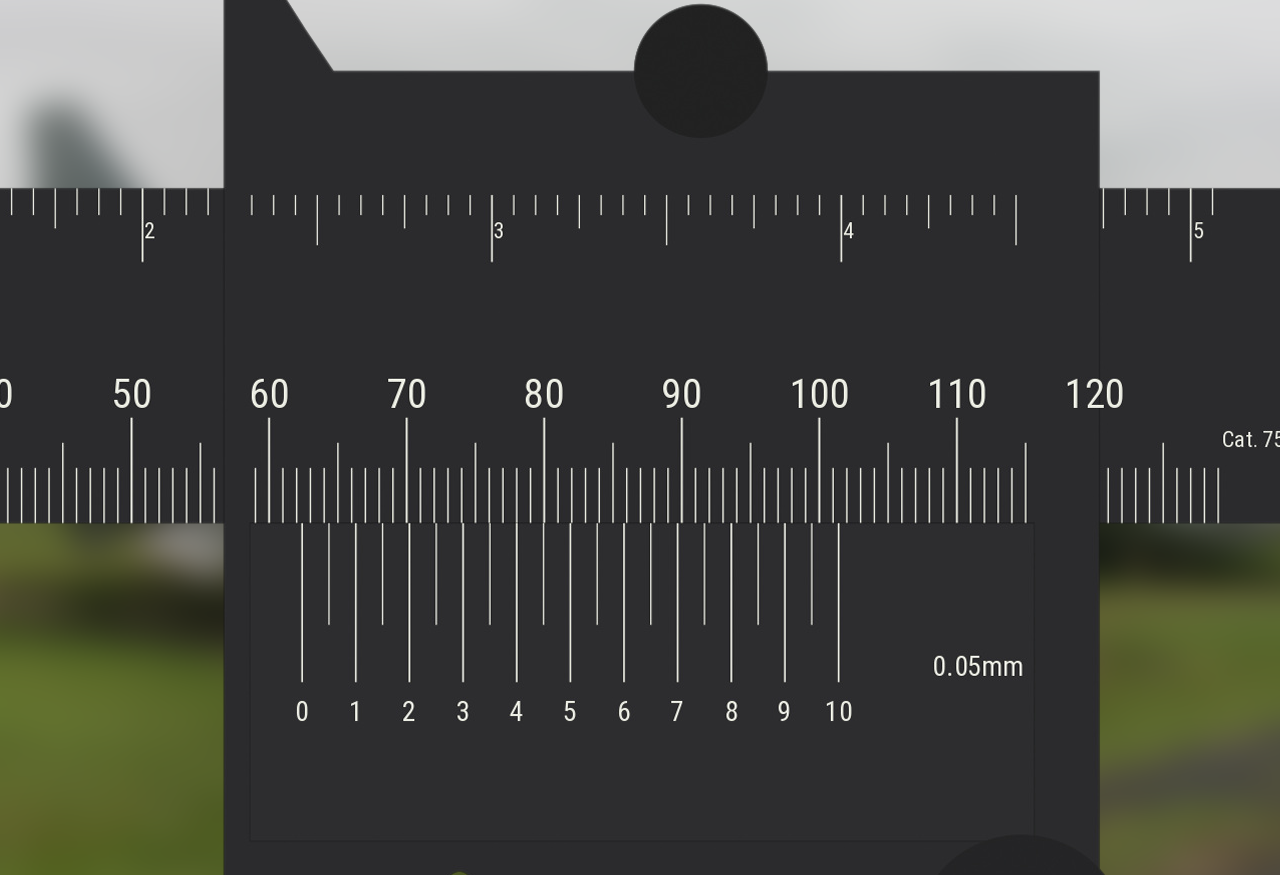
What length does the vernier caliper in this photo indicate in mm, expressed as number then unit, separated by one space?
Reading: 62.4 mm
